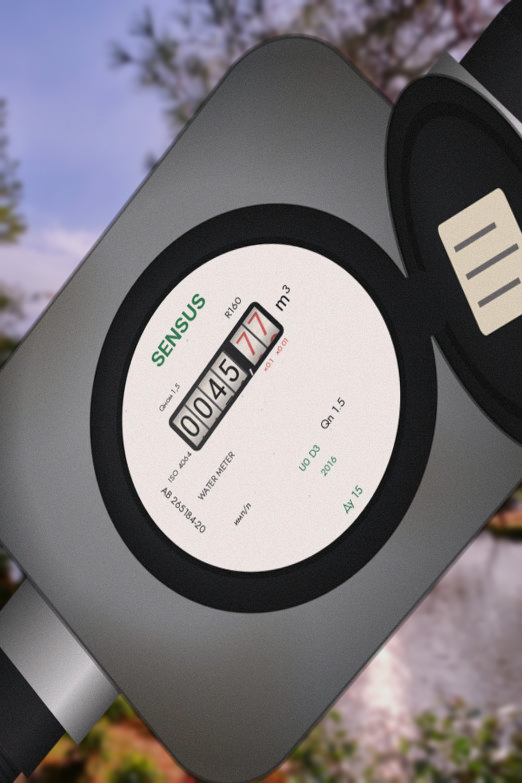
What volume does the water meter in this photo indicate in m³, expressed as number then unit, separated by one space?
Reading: 45.77 m³
